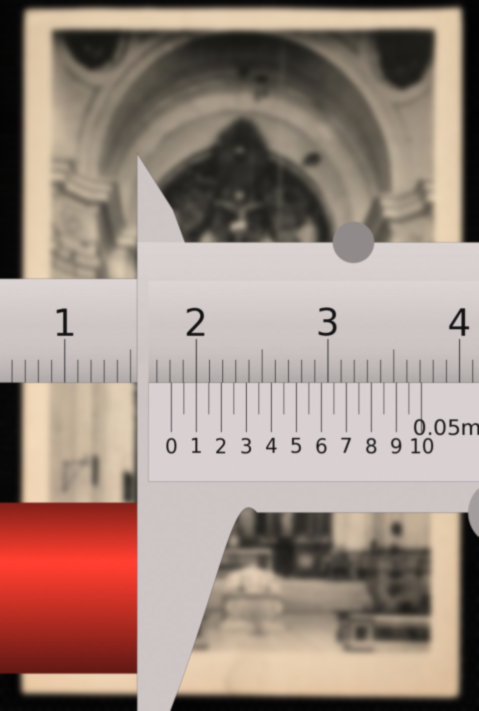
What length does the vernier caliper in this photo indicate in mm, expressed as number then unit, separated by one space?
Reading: 18.1 mm
